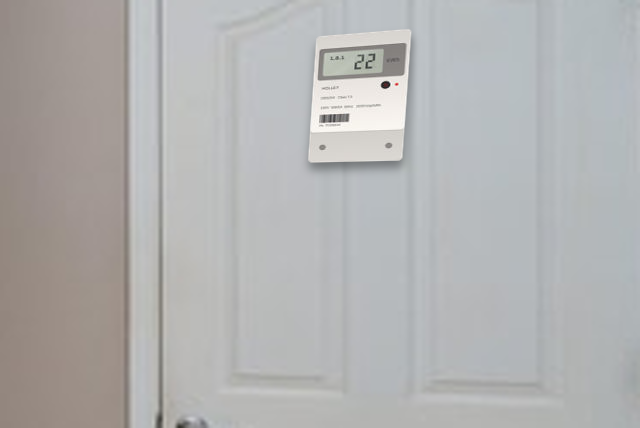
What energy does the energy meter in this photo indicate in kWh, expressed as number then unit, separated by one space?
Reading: 22 kWh
